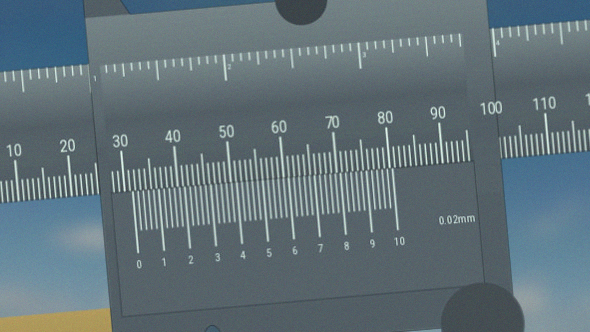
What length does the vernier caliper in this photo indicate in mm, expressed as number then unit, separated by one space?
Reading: 31.5 mm
